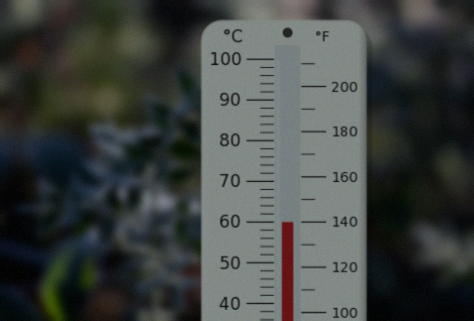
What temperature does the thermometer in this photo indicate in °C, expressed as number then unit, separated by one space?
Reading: 60 °C
